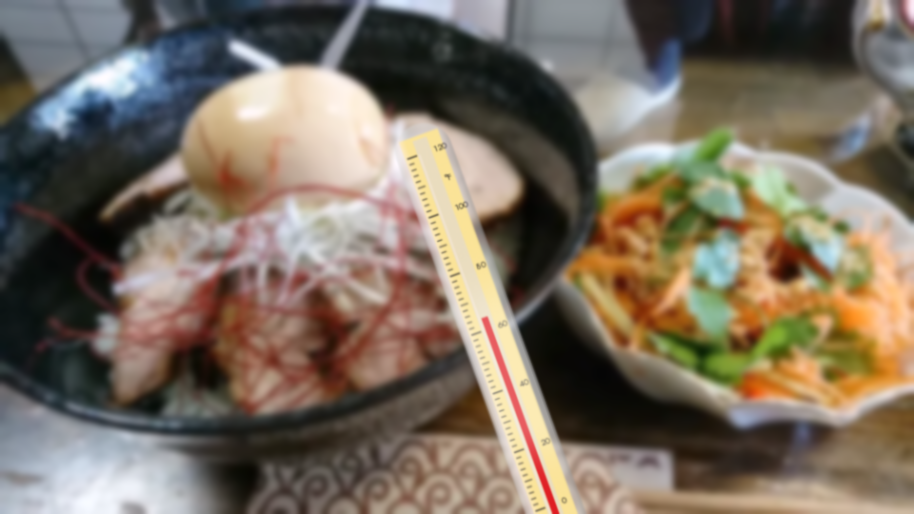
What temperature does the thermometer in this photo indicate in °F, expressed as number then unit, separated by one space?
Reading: 64 °F
